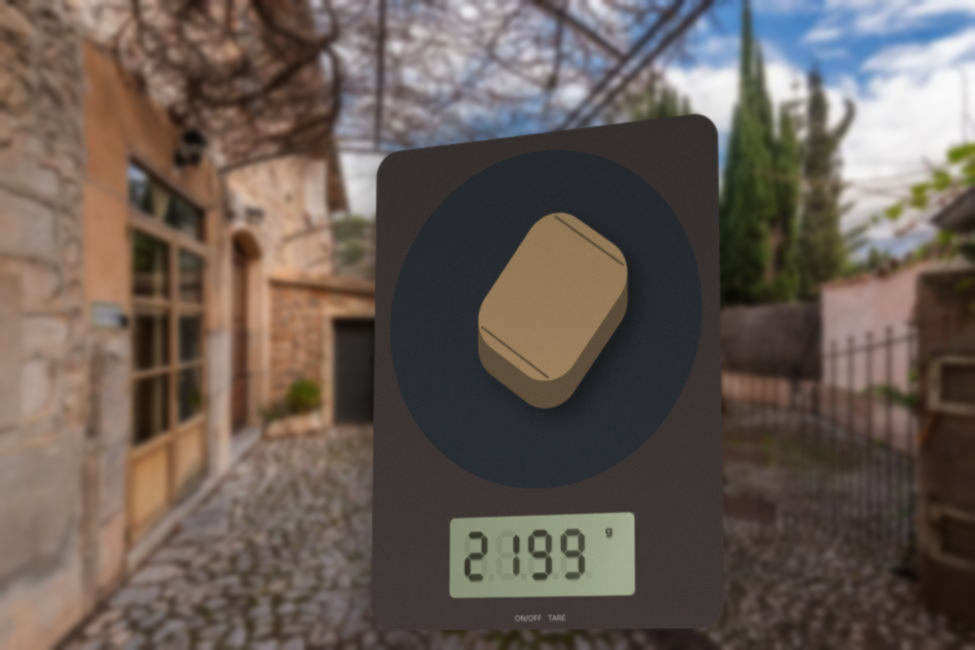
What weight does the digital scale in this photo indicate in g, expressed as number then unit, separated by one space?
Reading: 2199 g
